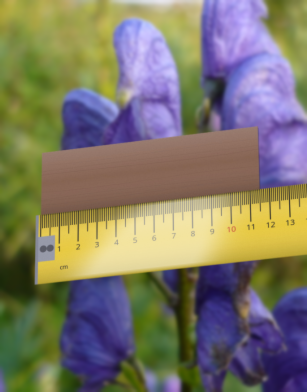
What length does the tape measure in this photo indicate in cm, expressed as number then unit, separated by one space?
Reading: 11.5 cm
